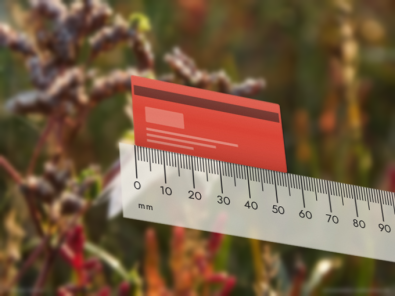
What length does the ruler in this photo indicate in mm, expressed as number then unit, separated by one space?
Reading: 55 mm
